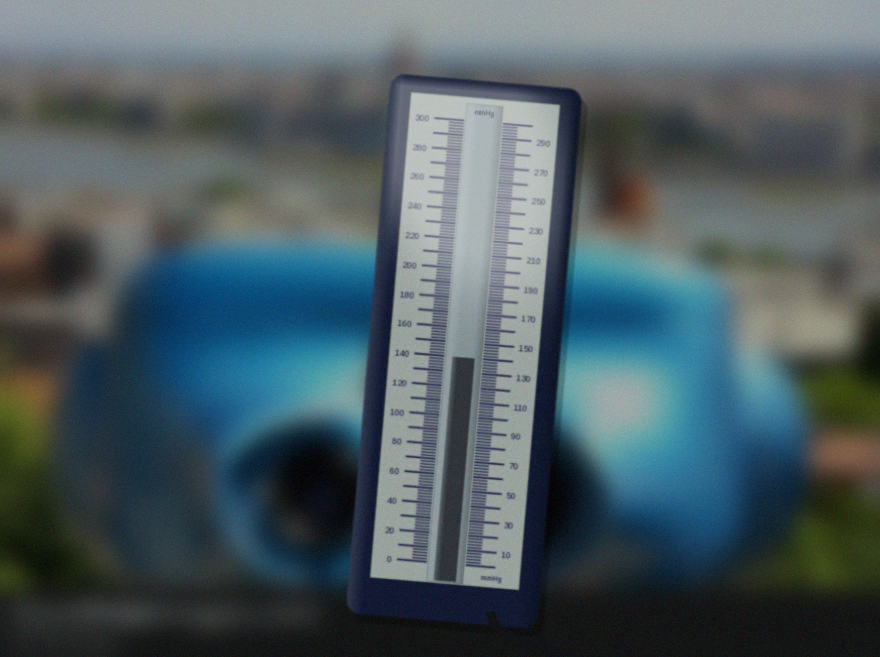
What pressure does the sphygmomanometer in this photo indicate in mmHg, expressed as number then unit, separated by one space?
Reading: 140 mmHg
